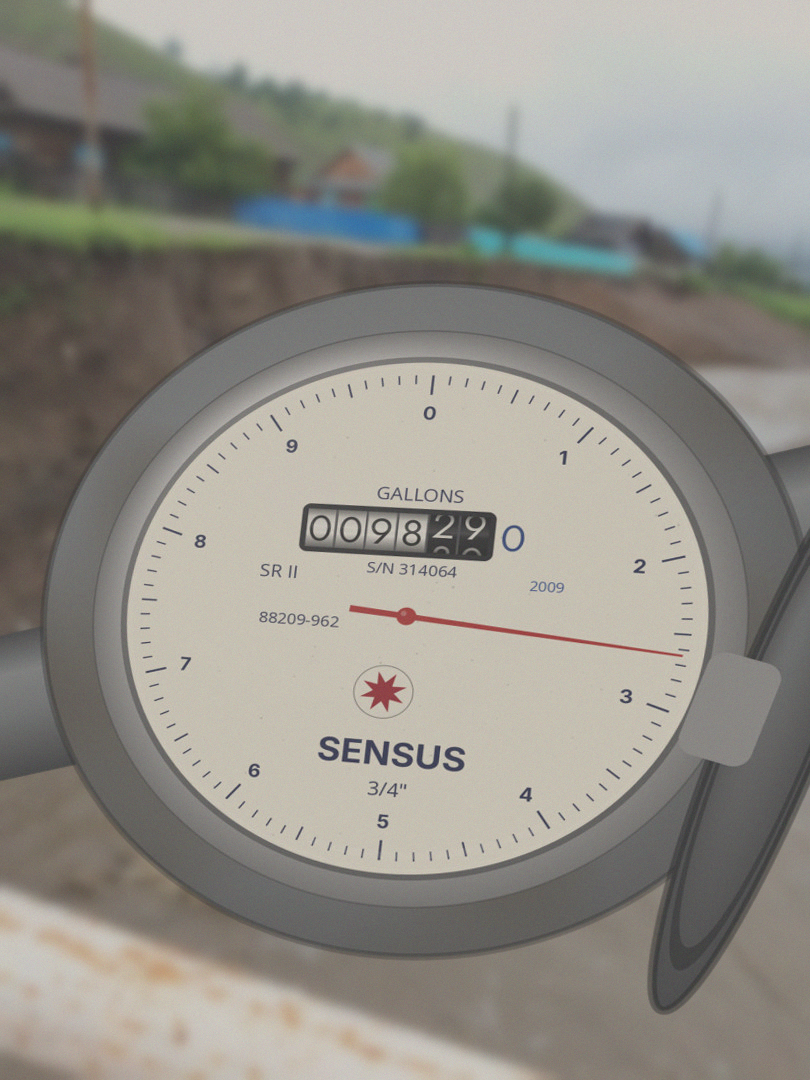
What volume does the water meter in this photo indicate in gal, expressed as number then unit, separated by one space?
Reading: 98292.6 gal
